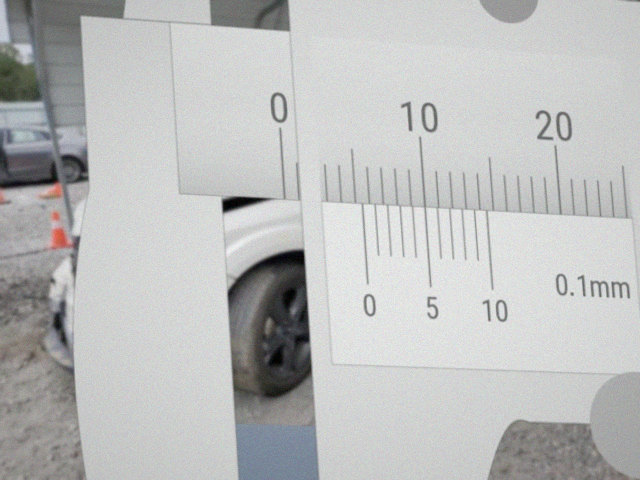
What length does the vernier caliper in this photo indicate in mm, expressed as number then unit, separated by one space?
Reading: 5.5 mm
